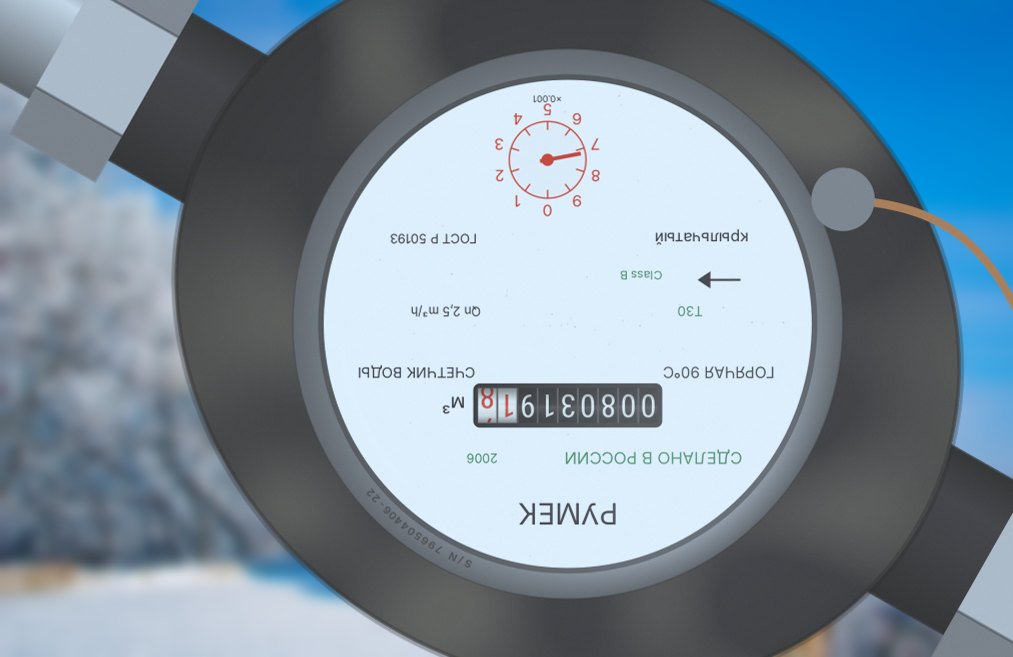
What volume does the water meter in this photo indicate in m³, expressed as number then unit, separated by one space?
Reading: 80319.177 m³
